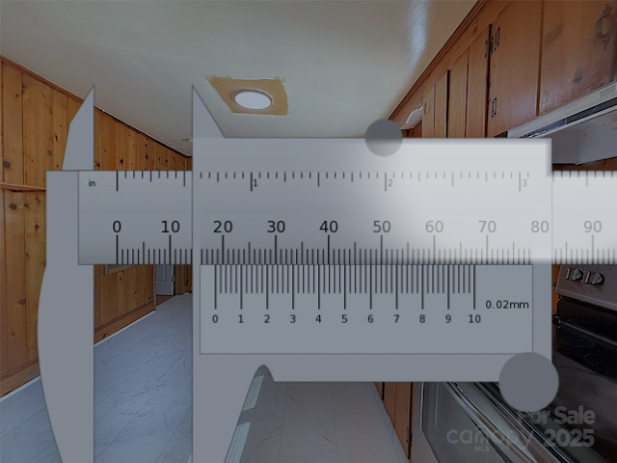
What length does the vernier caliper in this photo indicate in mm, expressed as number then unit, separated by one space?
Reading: 18.6 mm
